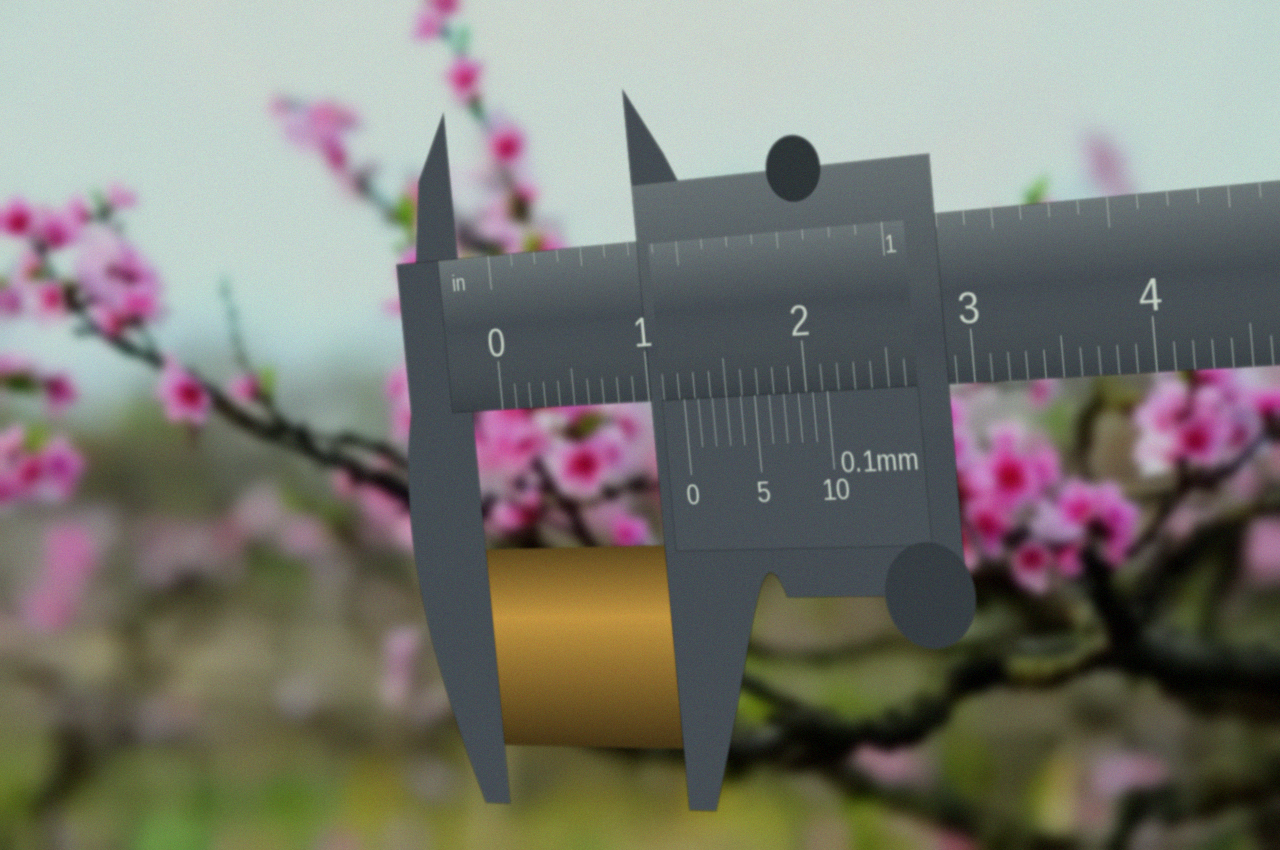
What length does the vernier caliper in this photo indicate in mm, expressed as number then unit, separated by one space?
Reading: 12.3 mm
